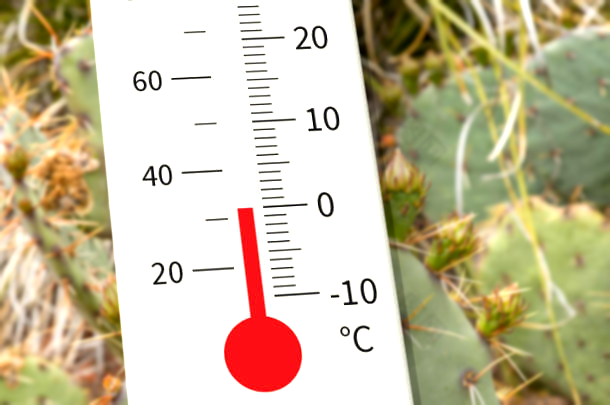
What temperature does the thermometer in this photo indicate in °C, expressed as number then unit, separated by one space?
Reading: 0 °C
